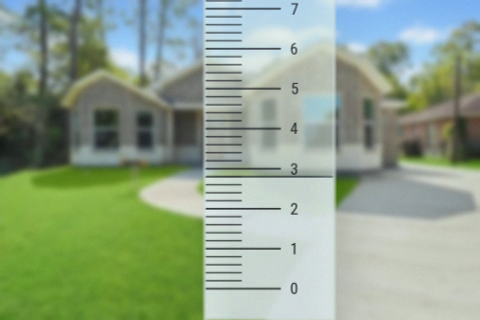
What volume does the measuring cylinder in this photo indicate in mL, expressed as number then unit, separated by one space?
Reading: 2.8 mL
